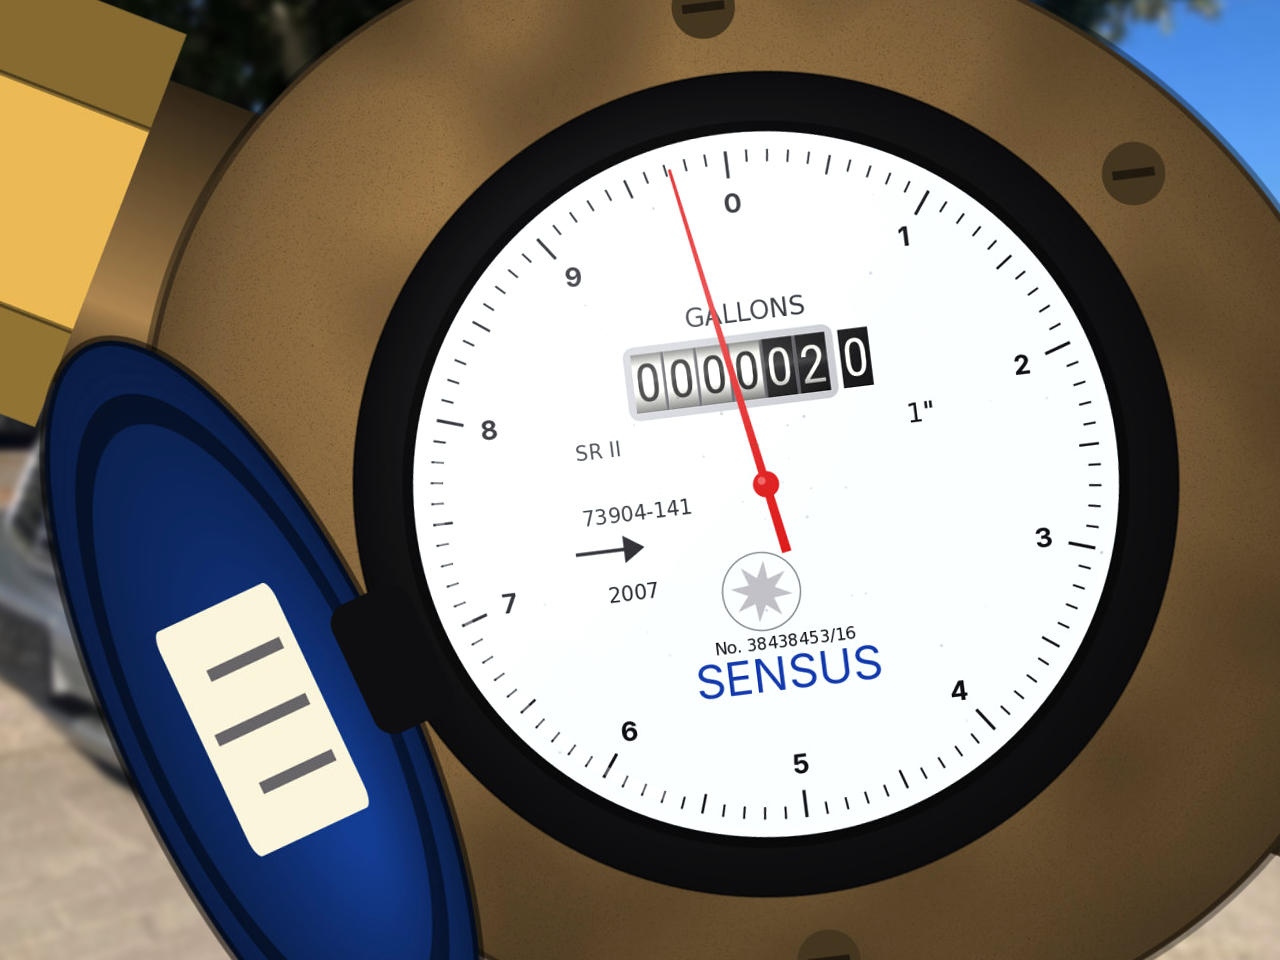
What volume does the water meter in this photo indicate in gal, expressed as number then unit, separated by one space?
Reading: 19.7 gal
